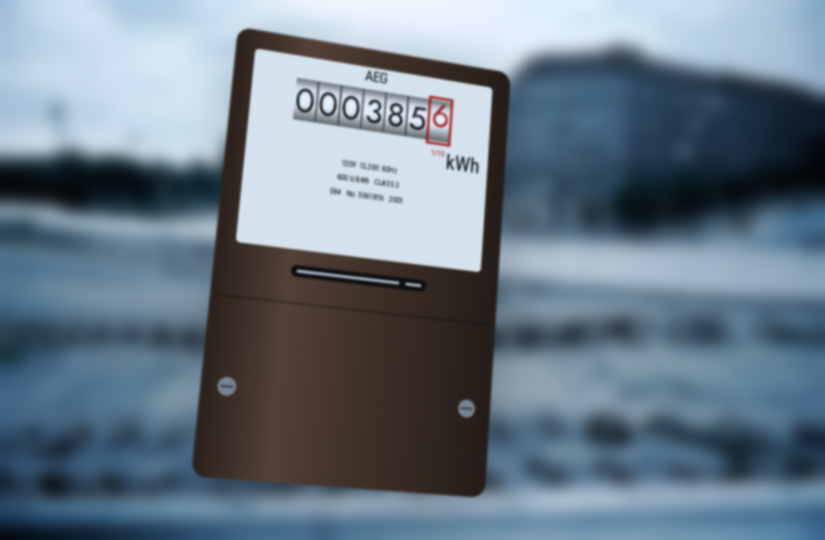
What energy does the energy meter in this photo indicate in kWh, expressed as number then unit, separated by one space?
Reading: 385.6 kWh
